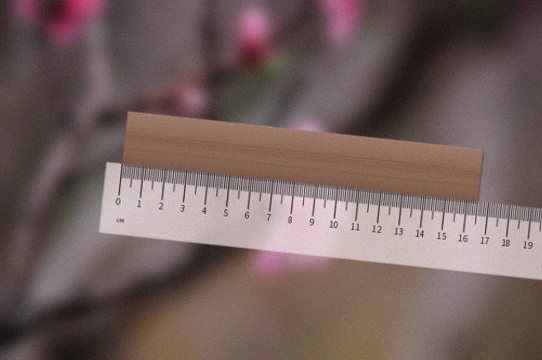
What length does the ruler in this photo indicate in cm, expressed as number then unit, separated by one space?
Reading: 16.5 cm
